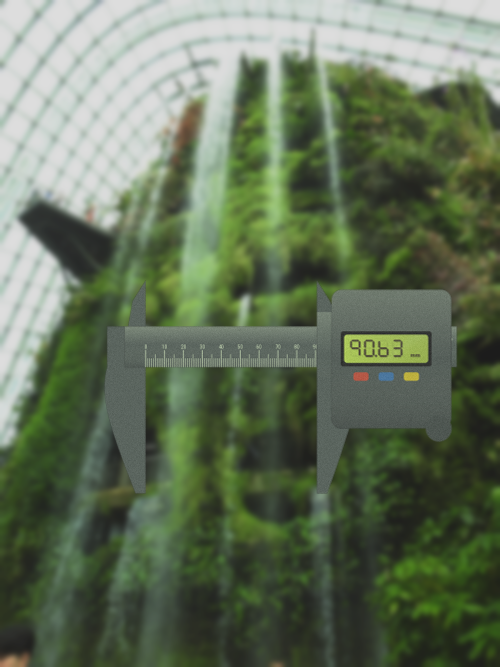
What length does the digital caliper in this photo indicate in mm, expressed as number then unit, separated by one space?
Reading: 90.63 mm
